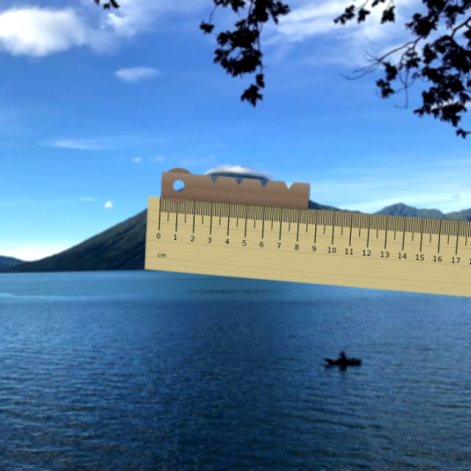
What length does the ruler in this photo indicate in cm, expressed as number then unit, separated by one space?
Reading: 8.5 cm
